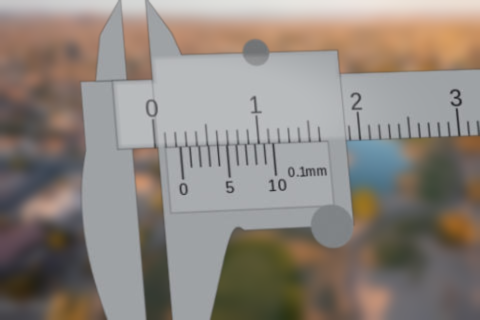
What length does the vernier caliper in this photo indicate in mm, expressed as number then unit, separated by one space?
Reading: 2.4 mm
